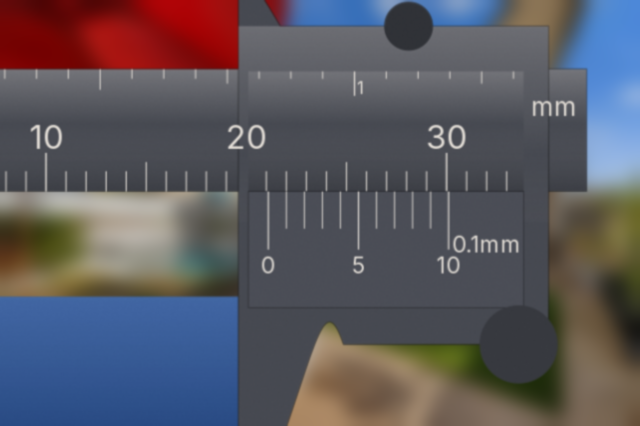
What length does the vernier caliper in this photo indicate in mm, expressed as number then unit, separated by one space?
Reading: 21.1 mm
